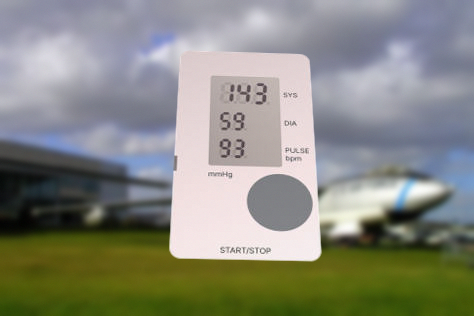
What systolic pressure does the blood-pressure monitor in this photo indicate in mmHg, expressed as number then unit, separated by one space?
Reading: 143 mmHg
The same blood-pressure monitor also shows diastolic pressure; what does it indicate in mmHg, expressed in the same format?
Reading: 59 mmHg
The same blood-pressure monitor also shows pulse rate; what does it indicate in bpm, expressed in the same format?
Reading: 93 bpm
